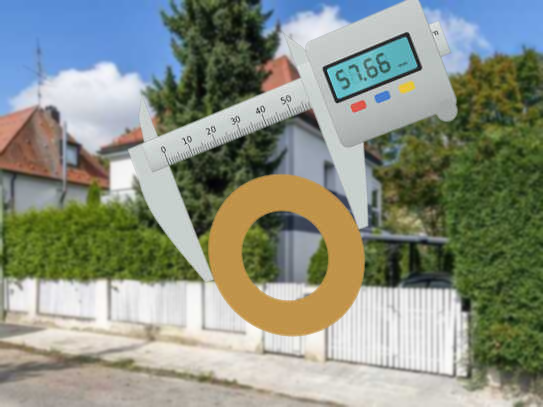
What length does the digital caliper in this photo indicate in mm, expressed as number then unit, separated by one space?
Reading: 57.66 mm
